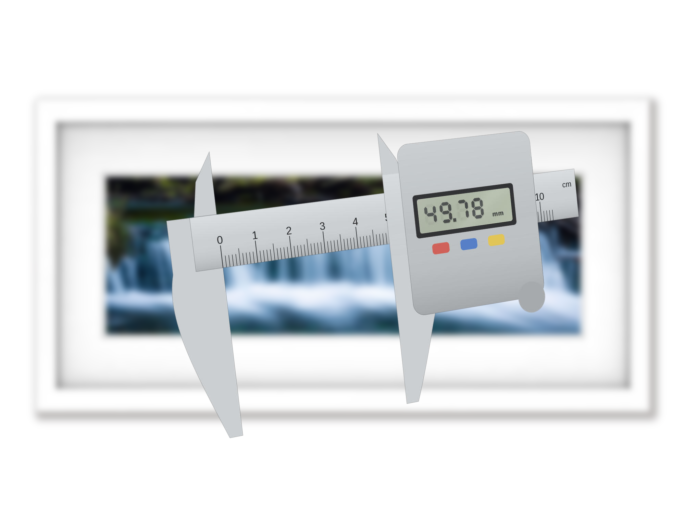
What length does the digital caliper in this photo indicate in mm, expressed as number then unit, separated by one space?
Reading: 49.78 mm
